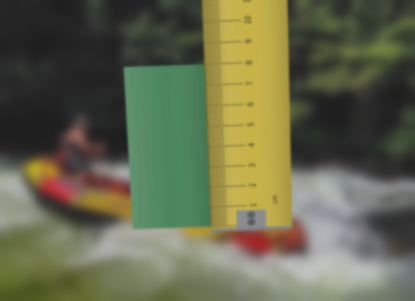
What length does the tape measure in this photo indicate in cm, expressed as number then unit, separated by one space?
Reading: 8 cm
